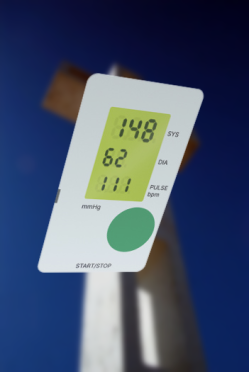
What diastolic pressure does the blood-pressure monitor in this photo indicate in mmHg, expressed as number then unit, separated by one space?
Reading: 62 mmHg
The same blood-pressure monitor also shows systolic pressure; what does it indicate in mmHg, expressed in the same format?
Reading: 148 mmHg
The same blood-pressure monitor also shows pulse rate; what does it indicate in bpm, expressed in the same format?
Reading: 111 bpm
